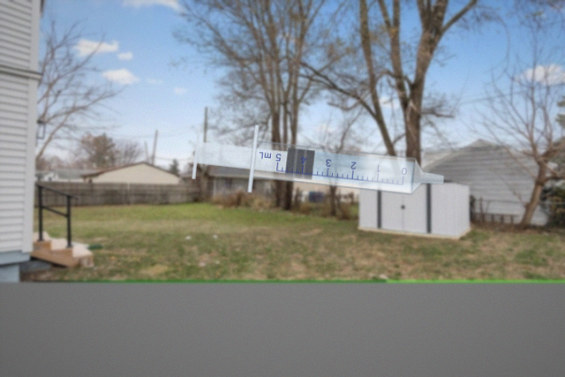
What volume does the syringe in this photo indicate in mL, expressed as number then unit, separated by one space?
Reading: 3.6 mL
